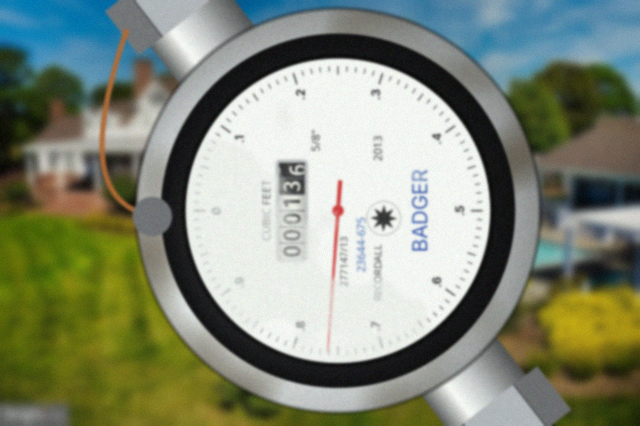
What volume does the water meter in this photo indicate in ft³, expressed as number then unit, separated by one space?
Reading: 135.76 ft³
